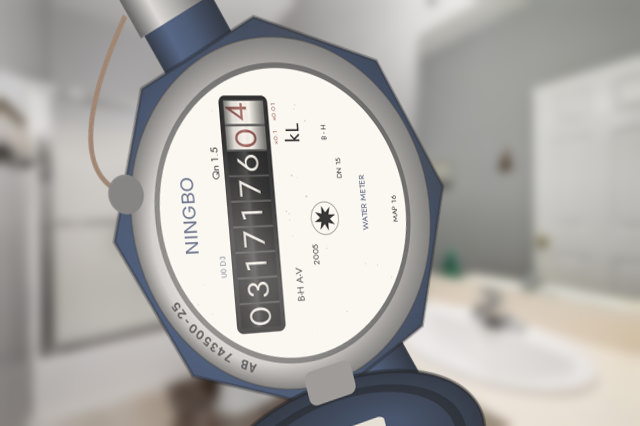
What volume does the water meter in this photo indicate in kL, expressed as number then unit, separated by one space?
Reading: 317176.04 kL
